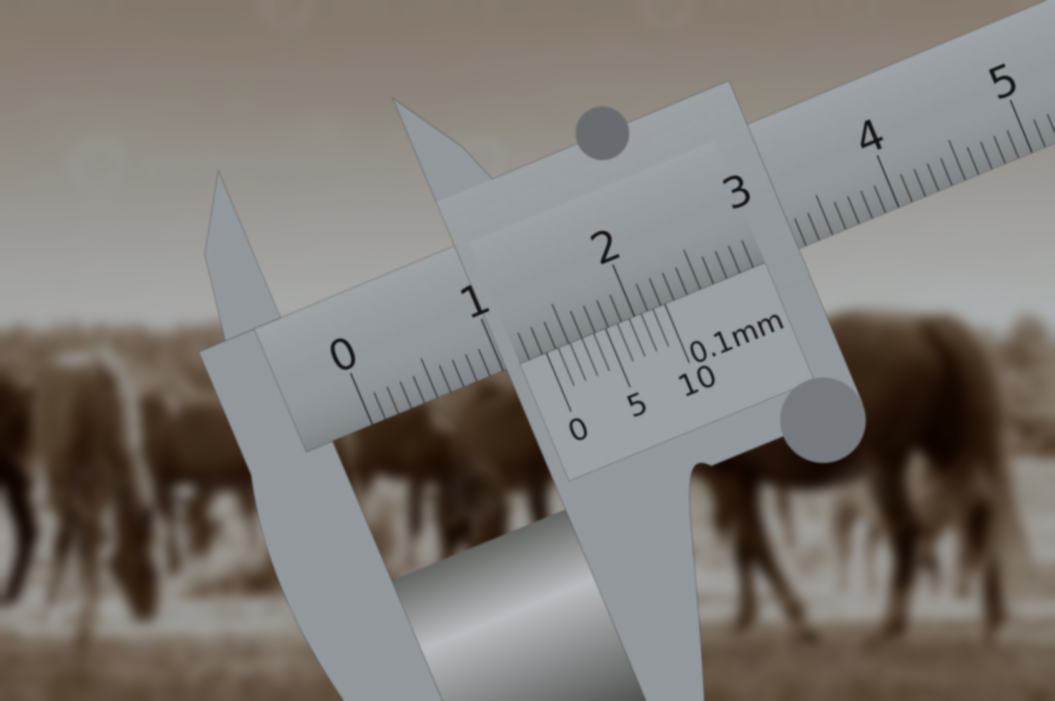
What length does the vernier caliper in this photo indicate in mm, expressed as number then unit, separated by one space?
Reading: 13.3 mm
